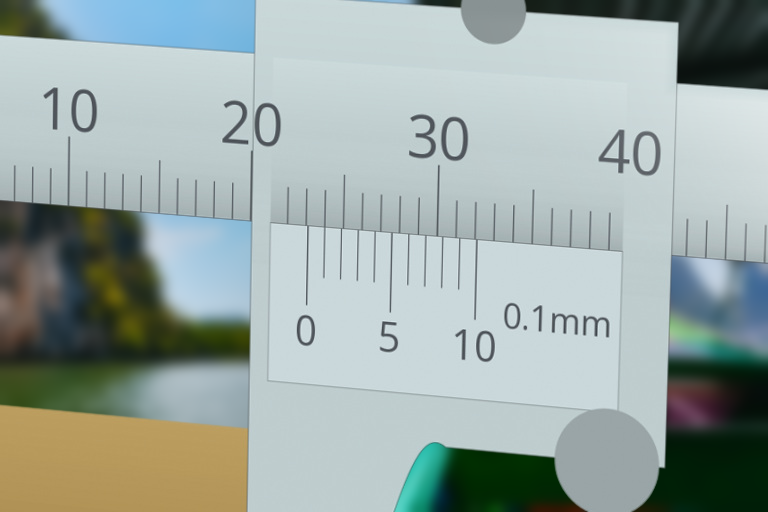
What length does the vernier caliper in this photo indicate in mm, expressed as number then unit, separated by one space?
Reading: 23.1 mm
